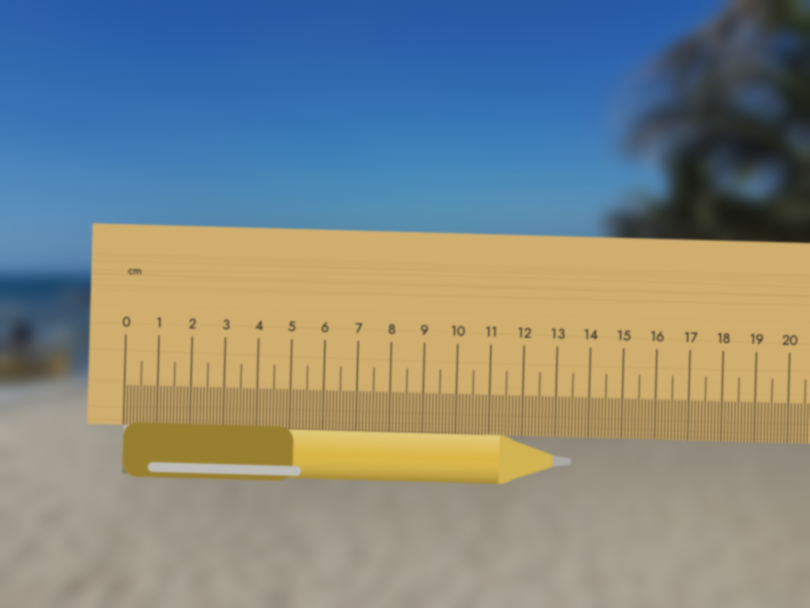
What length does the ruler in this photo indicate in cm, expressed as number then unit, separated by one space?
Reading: 13.5 cm
